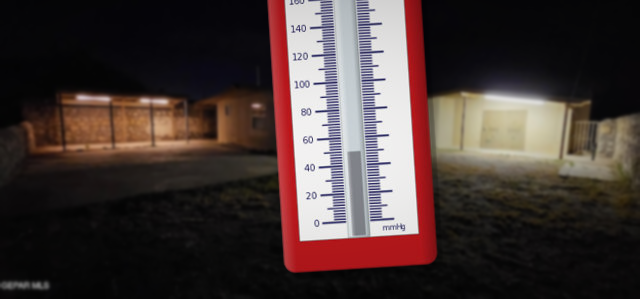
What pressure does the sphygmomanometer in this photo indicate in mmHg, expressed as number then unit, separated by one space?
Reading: 50 mmHg
